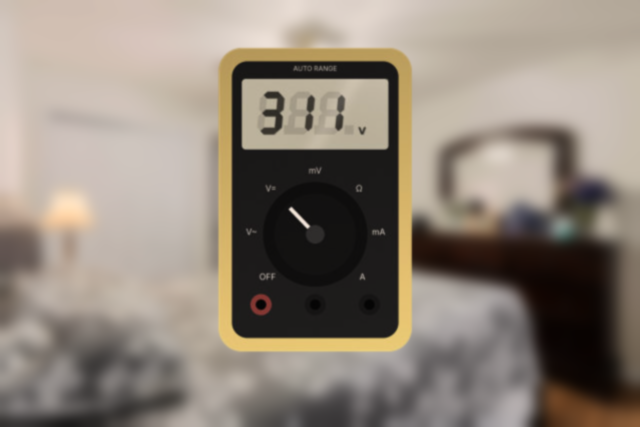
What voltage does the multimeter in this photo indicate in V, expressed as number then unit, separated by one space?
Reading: 311 V
